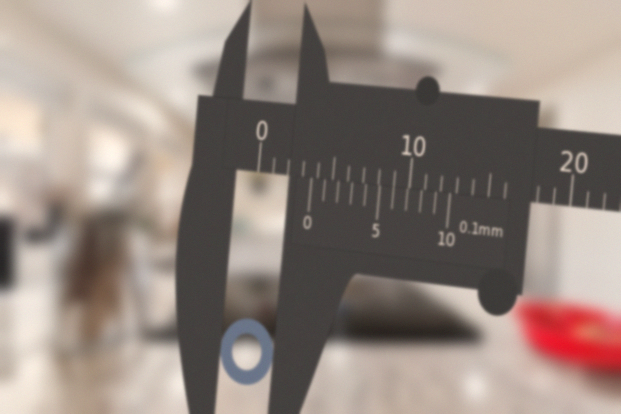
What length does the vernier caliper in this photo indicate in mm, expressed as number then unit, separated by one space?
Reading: 3.6 mm
